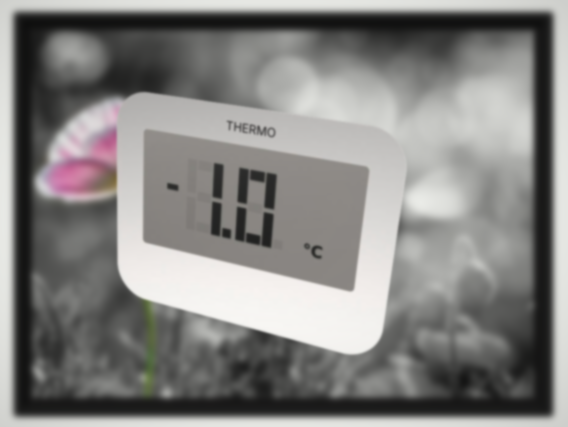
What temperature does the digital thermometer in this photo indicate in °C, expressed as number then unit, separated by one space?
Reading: -1.0 °C
